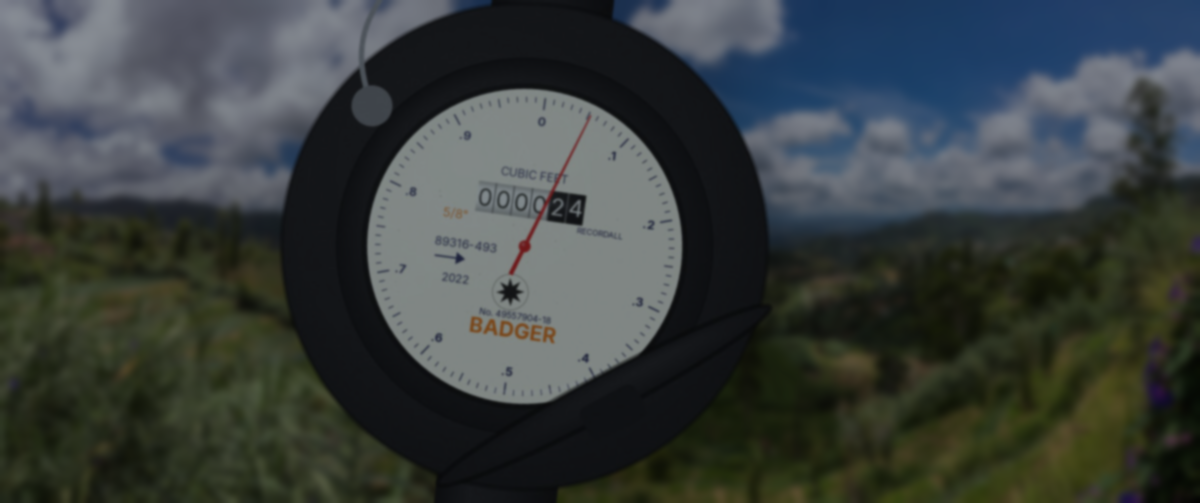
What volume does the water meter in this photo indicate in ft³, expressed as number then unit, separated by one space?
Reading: 24.05 ft³
